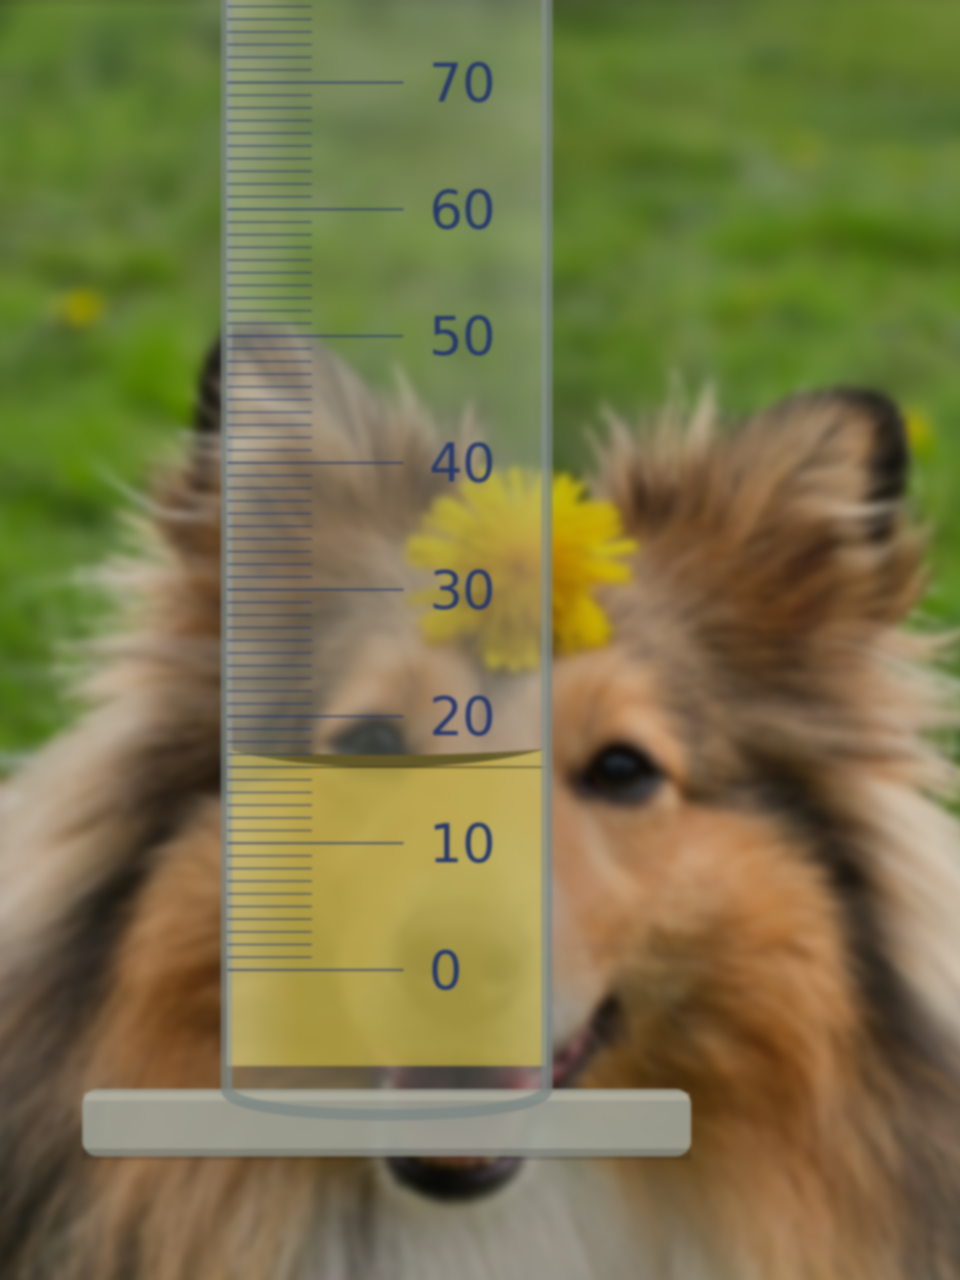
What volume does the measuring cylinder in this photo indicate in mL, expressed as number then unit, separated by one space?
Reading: 16 mL
